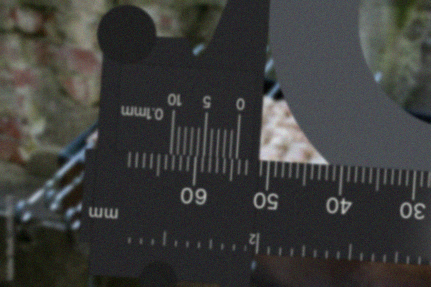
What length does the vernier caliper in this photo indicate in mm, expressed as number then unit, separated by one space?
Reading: 54.4 mm
